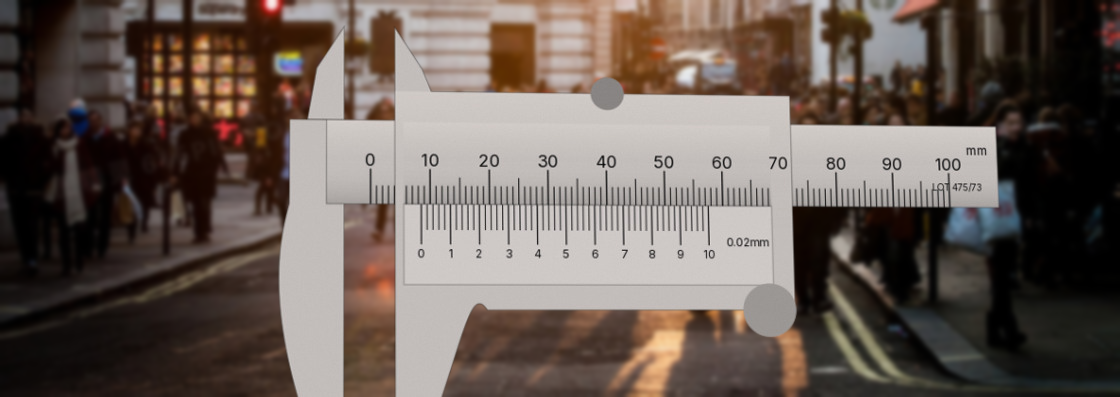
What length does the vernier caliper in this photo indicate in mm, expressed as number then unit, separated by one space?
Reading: 8.5 mm
